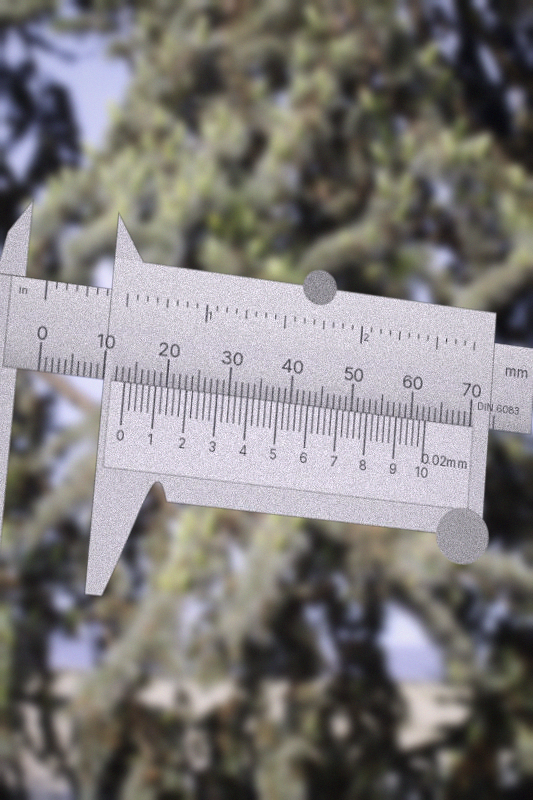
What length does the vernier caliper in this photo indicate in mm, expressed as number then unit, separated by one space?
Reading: 13.4 mm
